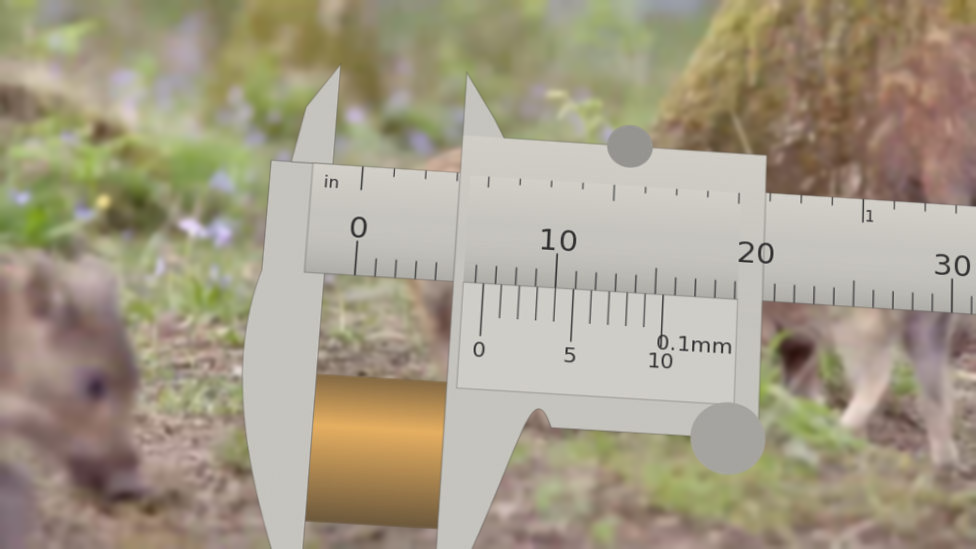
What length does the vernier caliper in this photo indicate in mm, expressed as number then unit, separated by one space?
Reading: 6.4 mm
